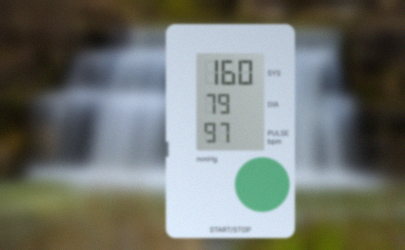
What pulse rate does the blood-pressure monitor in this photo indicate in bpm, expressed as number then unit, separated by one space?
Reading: 97 bpm
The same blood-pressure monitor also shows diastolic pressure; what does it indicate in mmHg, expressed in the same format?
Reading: 79 mmHg
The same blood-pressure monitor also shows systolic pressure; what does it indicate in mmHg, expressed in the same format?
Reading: 160 mmHg
